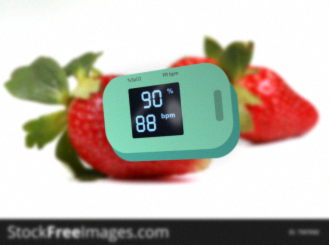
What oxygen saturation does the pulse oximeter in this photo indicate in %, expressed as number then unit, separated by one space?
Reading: 90 %
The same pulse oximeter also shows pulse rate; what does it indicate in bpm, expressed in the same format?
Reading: 88 bpm
